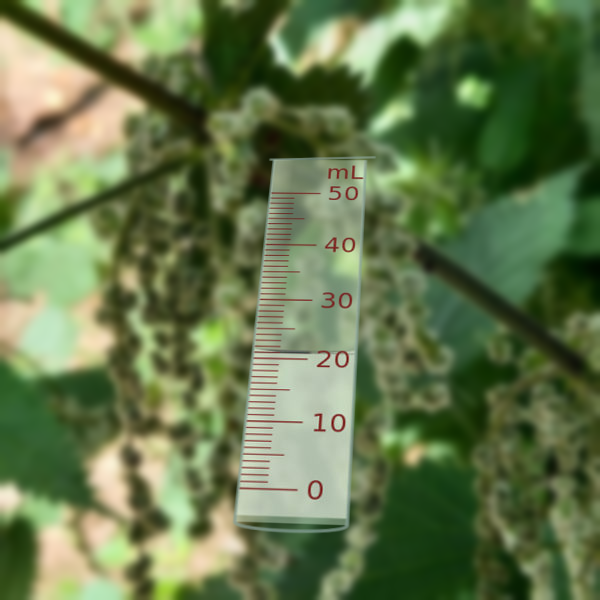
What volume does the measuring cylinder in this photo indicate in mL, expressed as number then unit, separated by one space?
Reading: 21 mL
